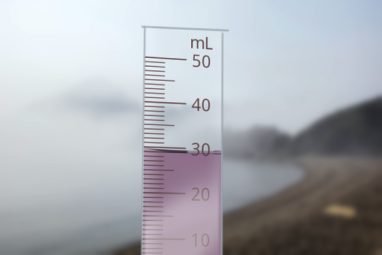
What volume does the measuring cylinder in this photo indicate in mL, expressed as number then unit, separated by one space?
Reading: 29 mL
